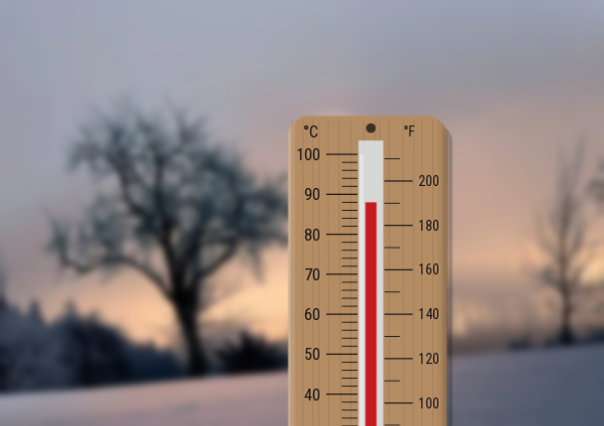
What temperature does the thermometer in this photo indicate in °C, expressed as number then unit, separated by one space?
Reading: 88 °C
